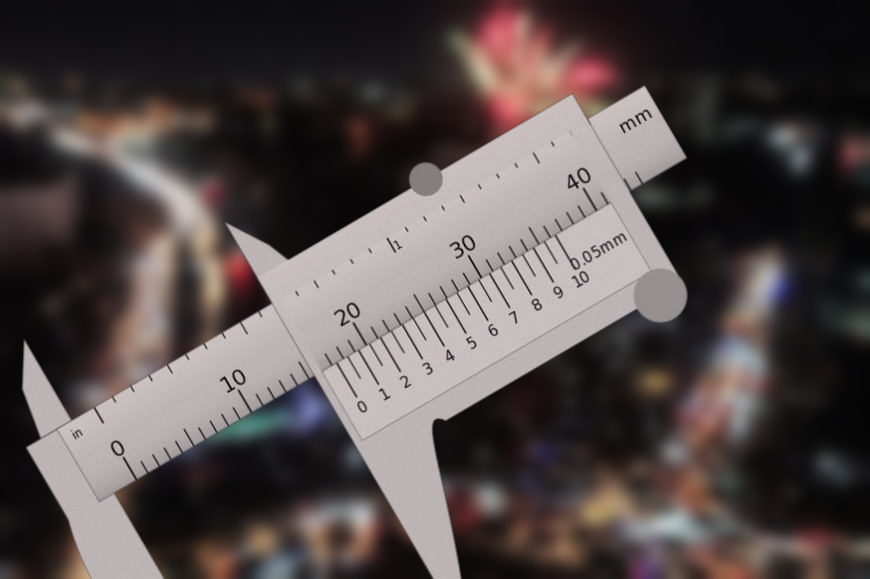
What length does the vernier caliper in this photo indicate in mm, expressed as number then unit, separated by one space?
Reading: 17.4 mm
